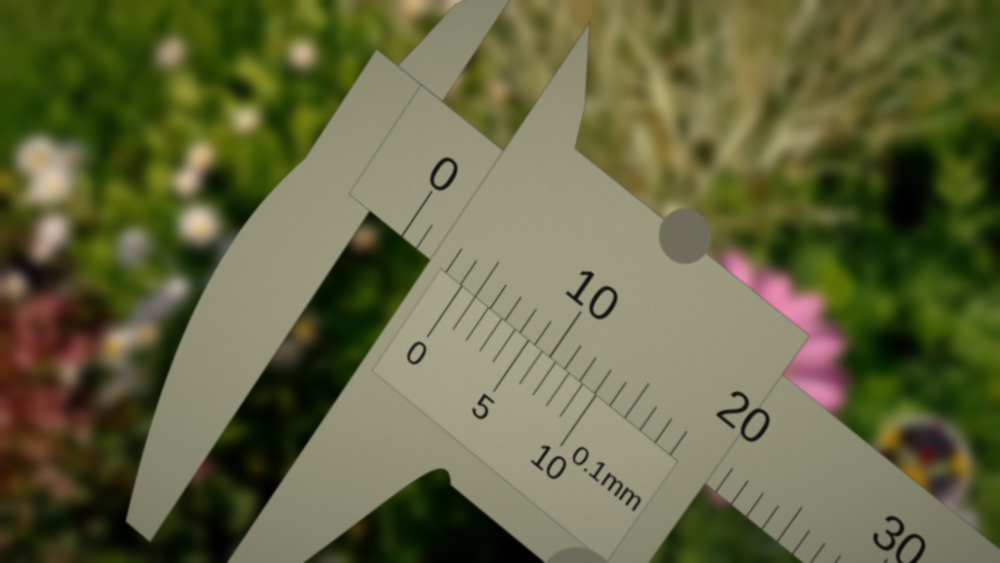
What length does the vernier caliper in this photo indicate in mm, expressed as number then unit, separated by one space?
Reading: 4.1 mm
